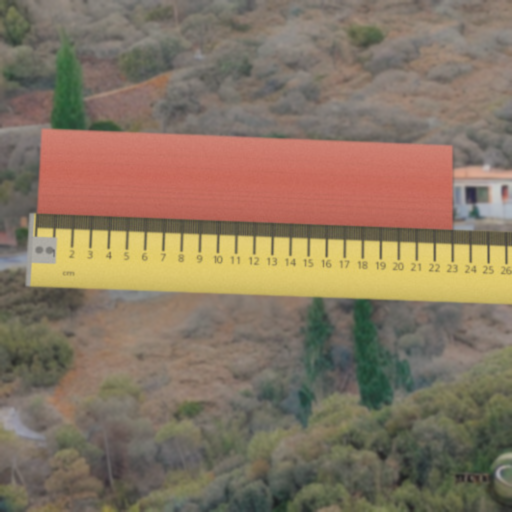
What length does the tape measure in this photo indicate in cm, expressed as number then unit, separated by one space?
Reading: 23 cm
